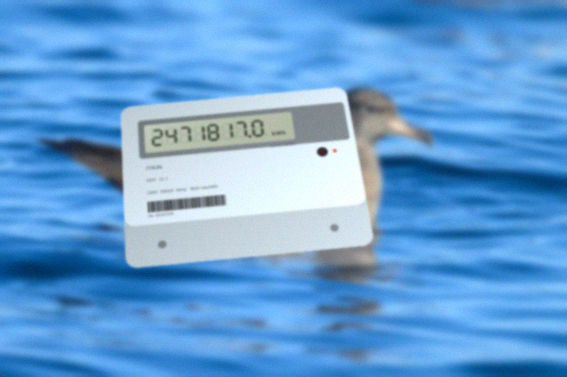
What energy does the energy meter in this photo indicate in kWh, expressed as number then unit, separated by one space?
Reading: 2471817.0 kWh
